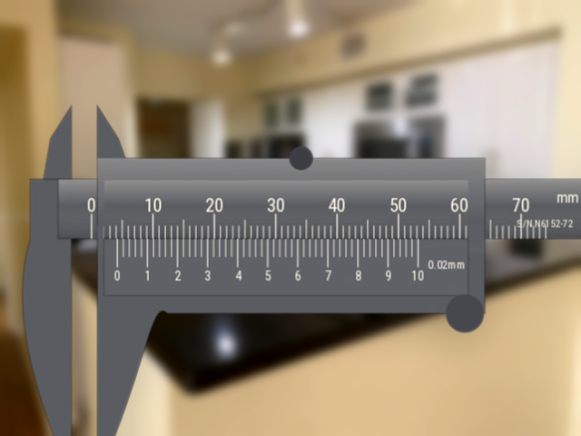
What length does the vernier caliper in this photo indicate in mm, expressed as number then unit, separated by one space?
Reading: 4.2 mm
